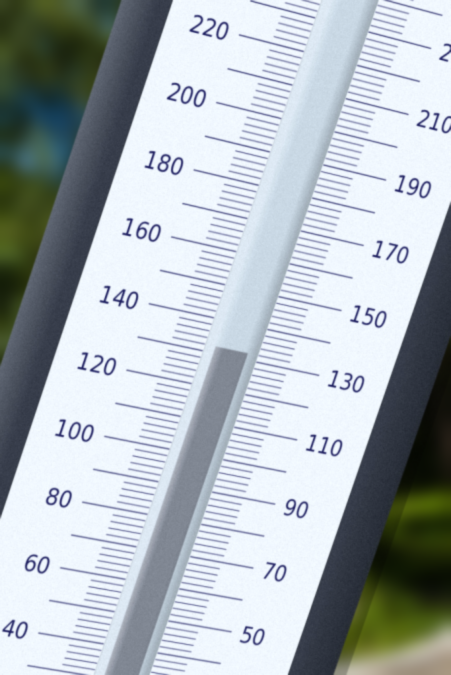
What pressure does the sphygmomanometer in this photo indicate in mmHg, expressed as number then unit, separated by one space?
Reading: 132 mmHg
